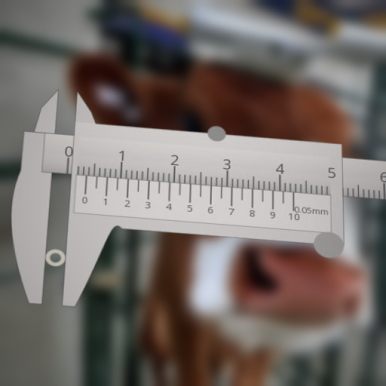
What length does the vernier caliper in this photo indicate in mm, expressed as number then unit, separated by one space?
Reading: 3.6 mm
